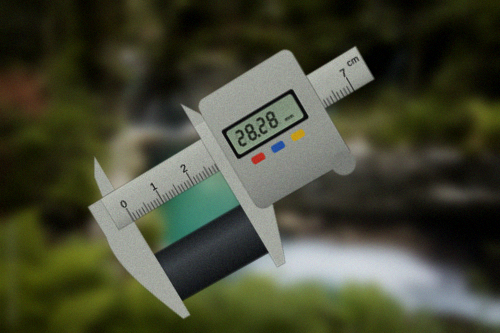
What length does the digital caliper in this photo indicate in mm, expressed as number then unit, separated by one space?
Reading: 28.28 mm
